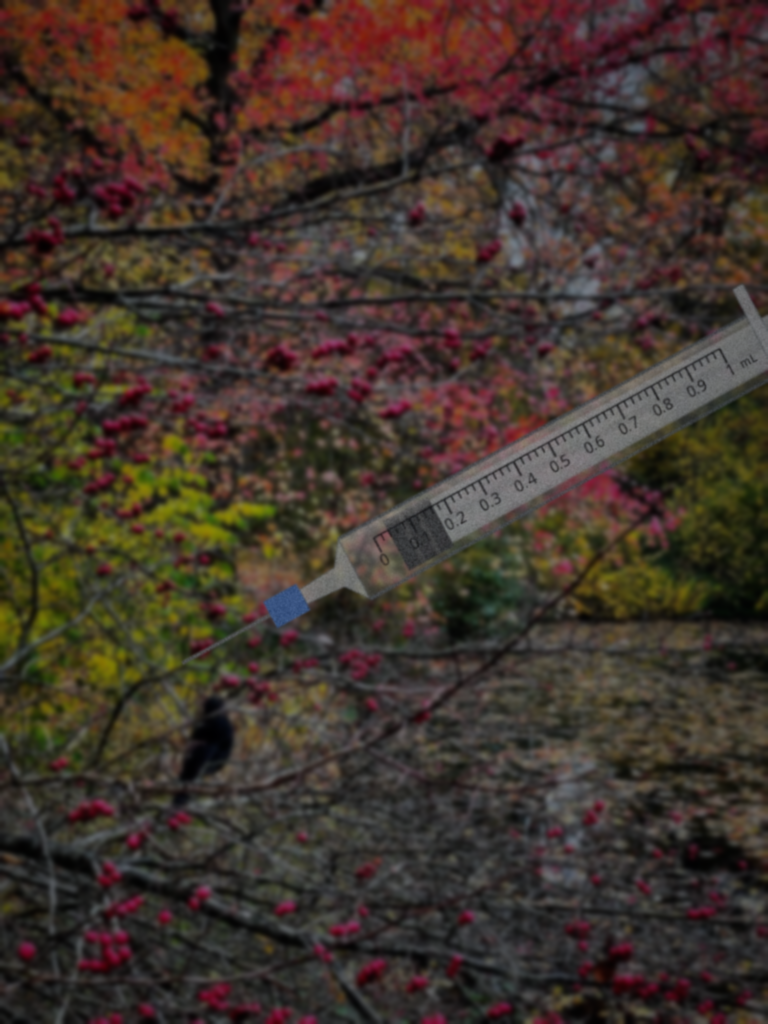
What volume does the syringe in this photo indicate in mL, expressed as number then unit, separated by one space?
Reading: 0.04 mL
